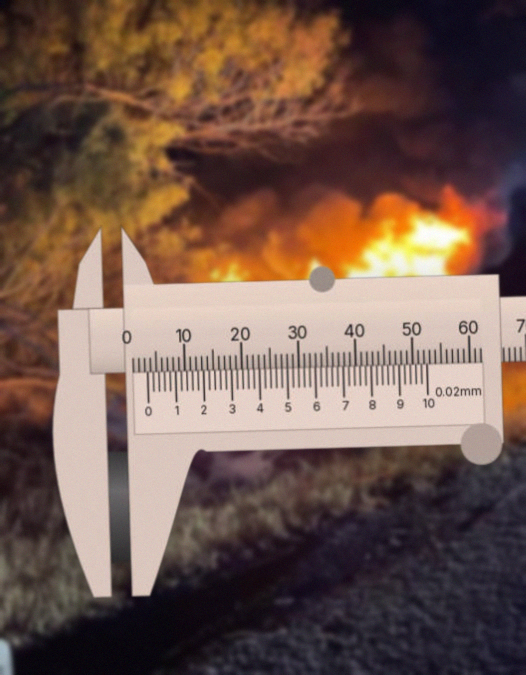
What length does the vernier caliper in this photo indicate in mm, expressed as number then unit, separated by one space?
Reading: 3.5 mm
